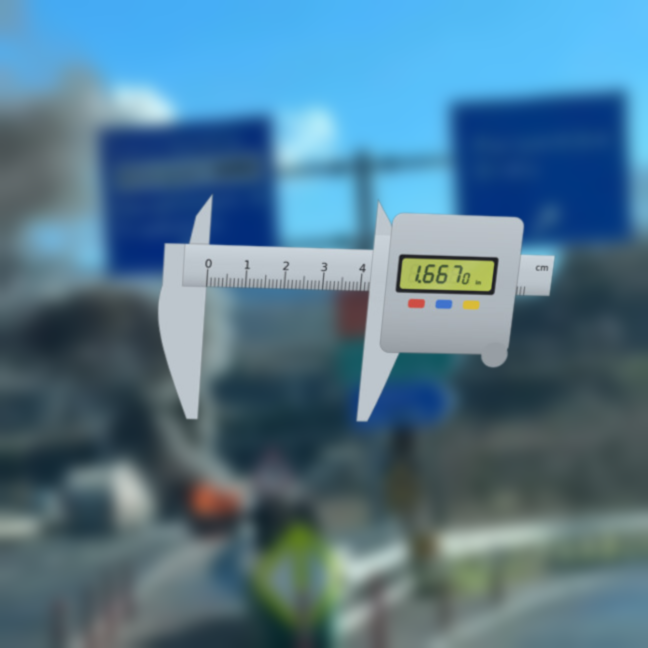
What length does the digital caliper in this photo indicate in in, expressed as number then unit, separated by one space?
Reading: 1.6670 in
